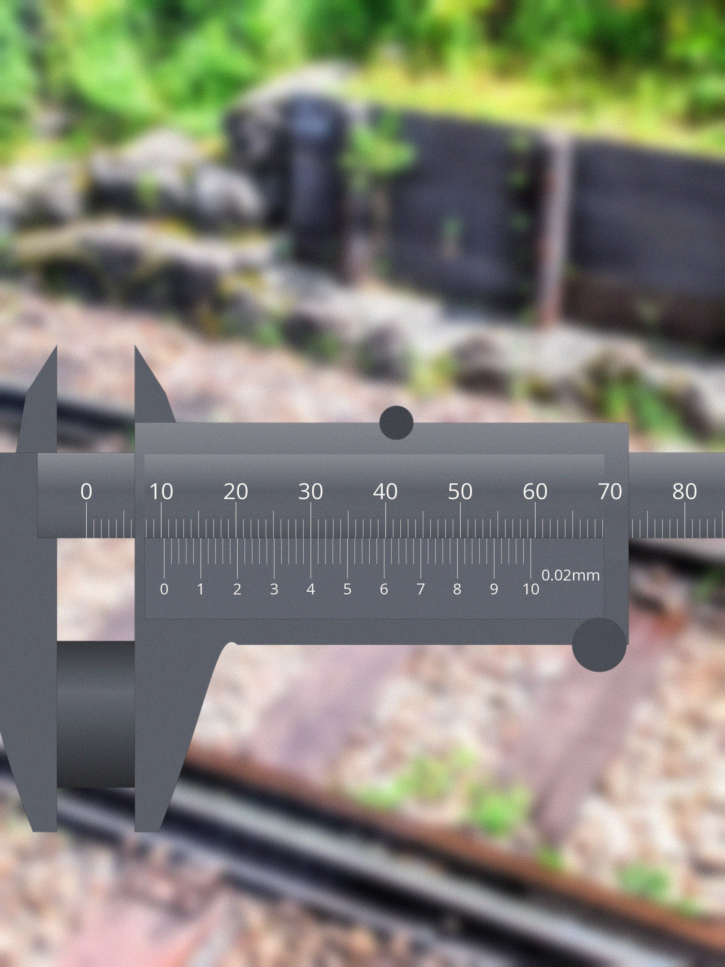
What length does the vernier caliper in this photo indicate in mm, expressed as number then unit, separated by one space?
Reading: 10.4 mm
